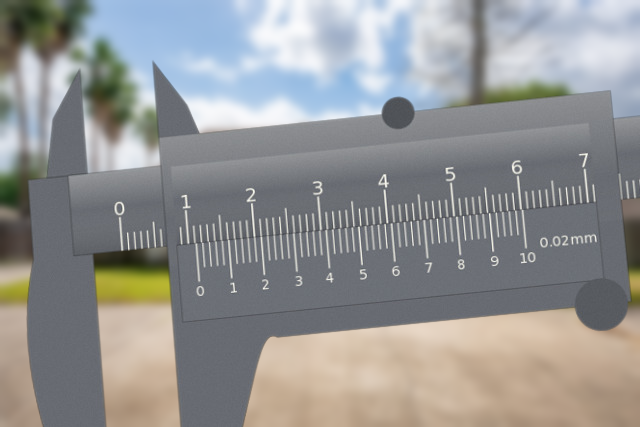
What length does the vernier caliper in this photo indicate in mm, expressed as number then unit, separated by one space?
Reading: 11.2 mm
